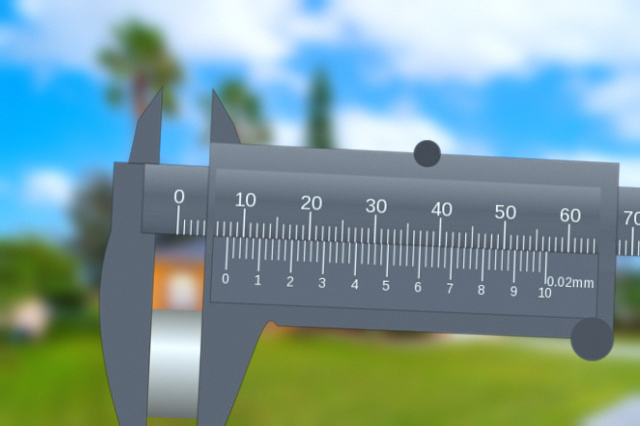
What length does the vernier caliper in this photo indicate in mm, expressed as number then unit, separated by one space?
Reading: 7.6 mm
